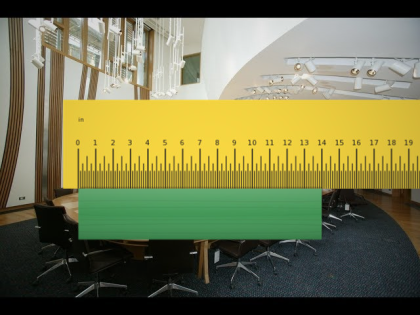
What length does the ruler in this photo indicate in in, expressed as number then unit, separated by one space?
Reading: 14 in
